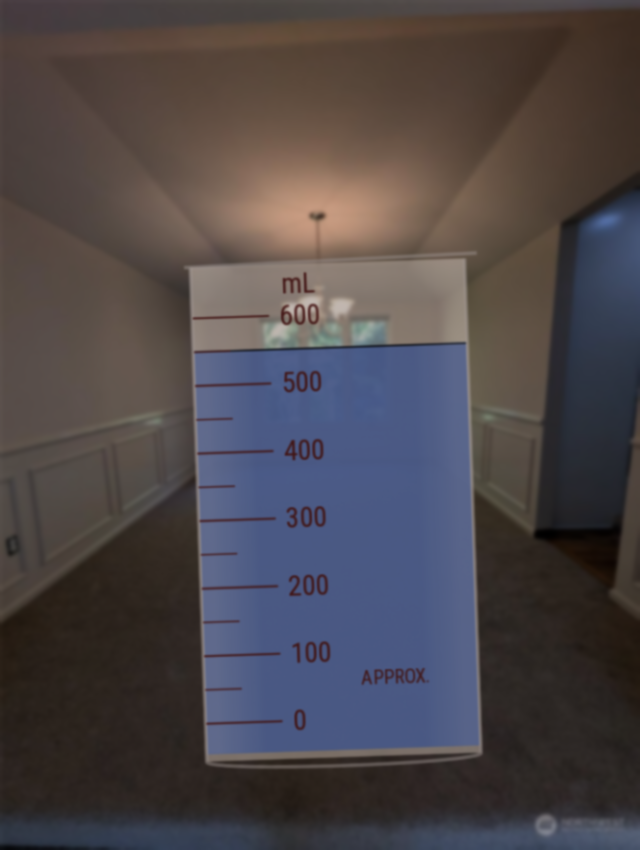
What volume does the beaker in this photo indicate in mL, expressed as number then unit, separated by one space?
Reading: 550 mL
